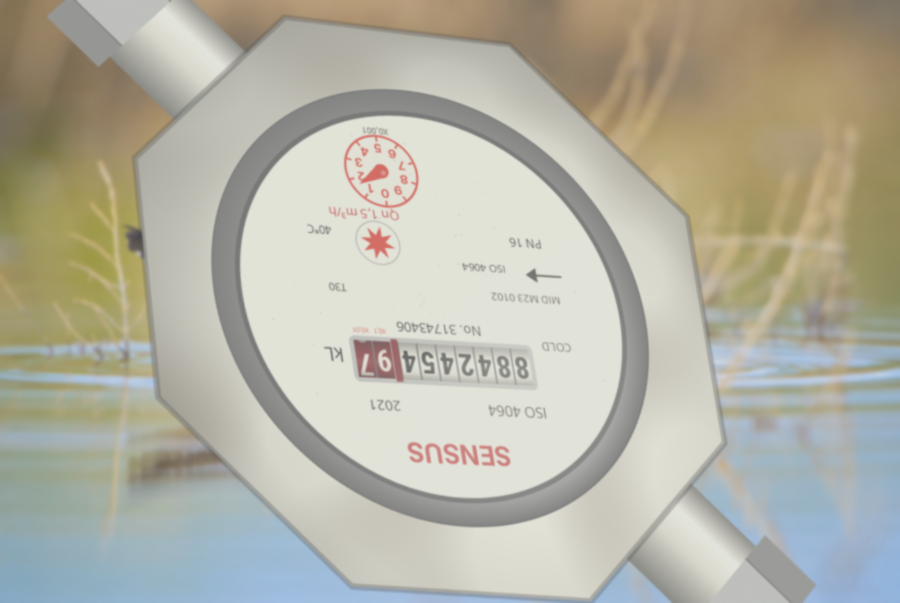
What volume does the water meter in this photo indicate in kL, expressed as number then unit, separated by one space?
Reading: 8842454.971 kL
